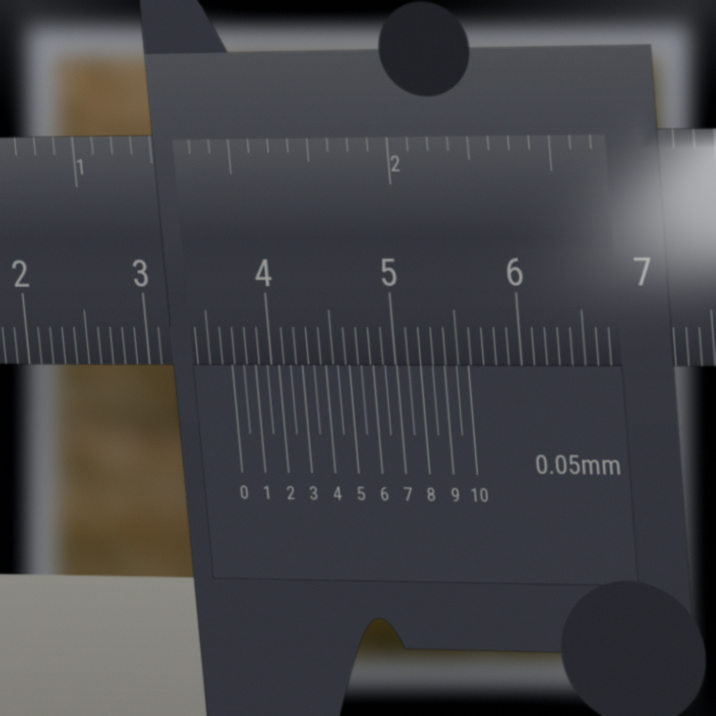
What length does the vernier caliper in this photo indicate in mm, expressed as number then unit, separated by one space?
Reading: 36.8 mm
